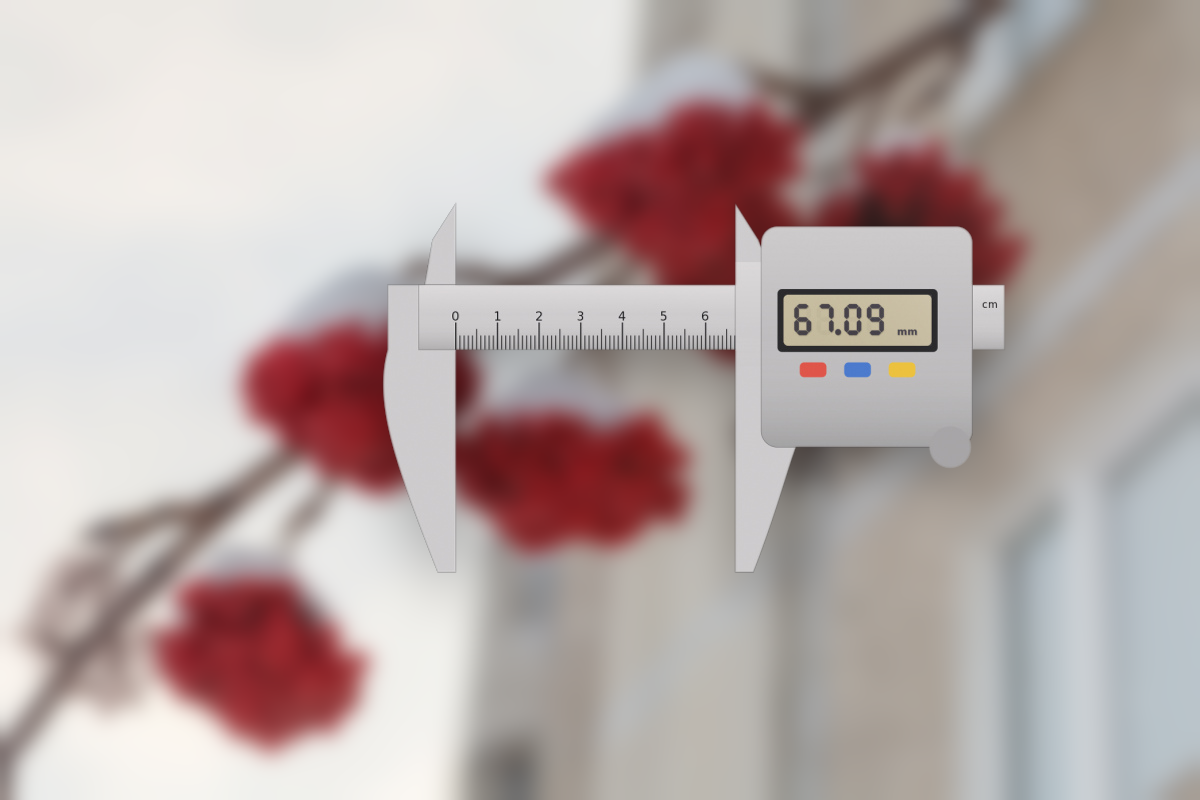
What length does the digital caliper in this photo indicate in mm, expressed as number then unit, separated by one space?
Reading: 67.09 mm
